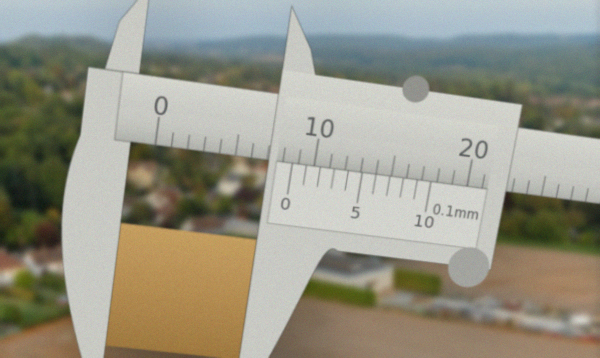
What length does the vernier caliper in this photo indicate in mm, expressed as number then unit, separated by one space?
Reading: 8.6 mm
